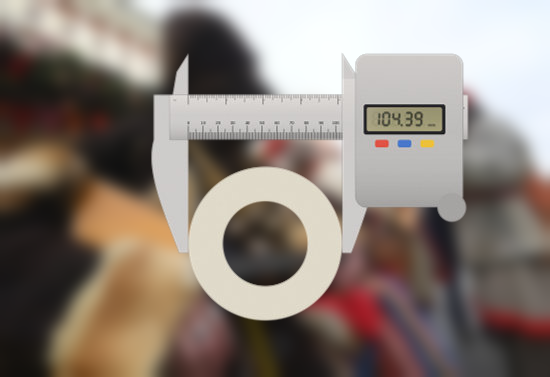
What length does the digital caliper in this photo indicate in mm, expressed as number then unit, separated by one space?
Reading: 104.39 mm
